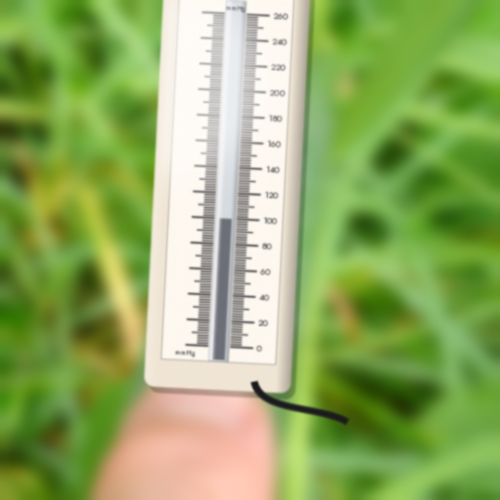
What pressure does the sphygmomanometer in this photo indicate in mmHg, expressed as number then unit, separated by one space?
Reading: 100 mmHg
